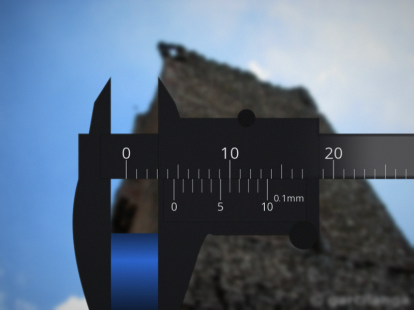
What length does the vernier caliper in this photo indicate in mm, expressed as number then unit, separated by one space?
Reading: 4.6 mm
